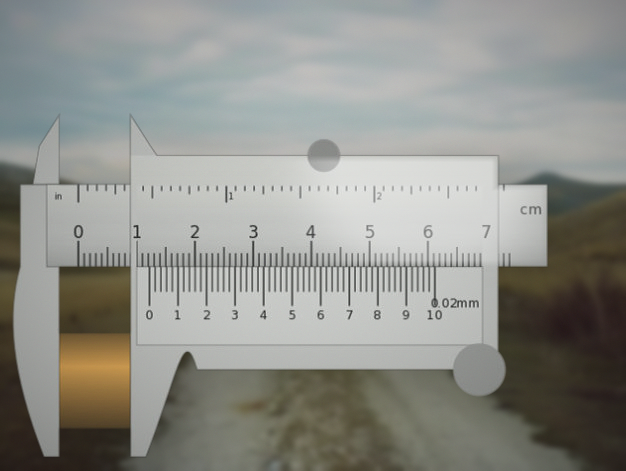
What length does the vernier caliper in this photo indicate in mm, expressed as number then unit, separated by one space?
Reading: 12.2 mm
